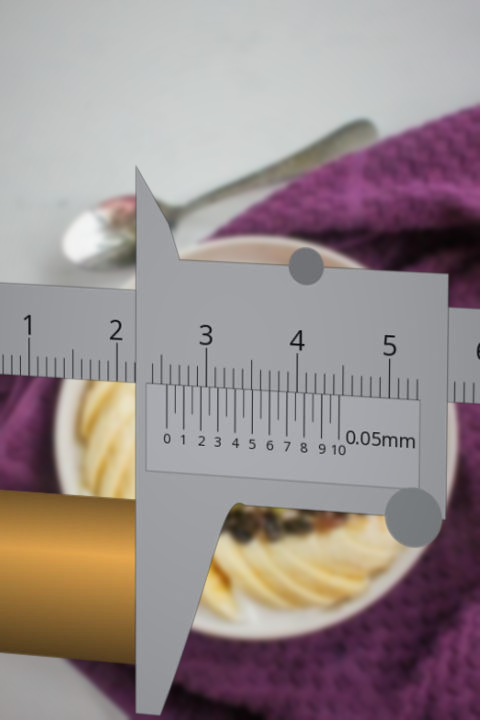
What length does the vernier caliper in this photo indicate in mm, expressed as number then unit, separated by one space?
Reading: 25.6 mm
